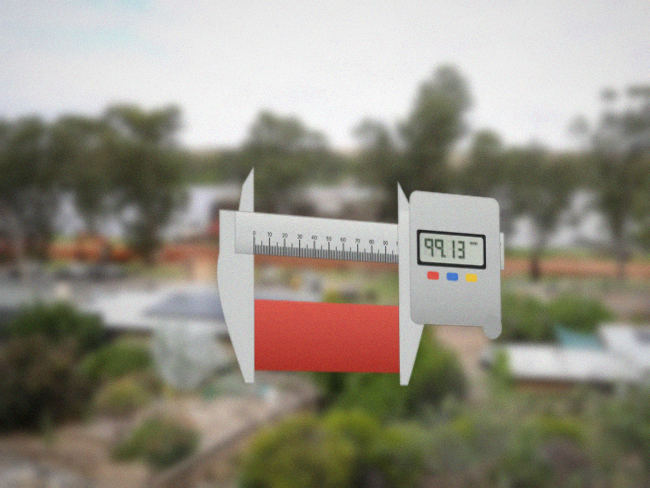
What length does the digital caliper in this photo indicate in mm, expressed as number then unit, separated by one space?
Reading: 99.13 mm
